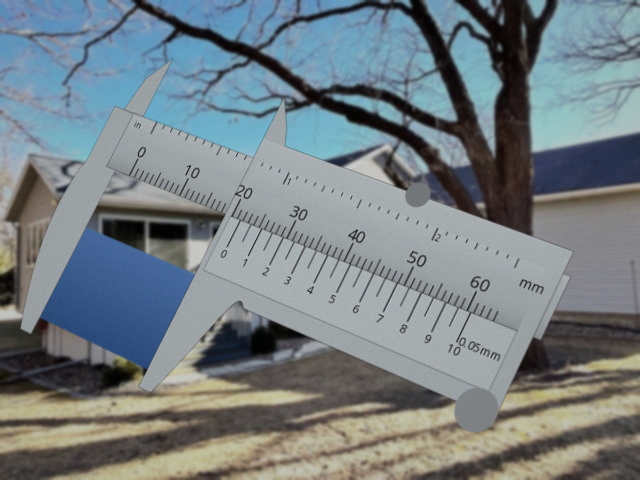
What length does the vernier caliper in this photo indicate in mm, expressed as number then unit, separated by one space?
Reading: 21.6 mm
